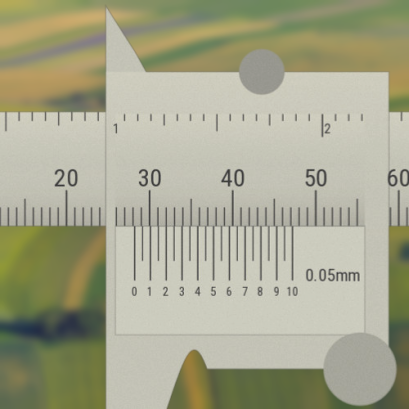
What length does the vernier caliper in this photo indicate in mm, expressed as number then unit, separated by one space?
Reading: 28.2 mm
